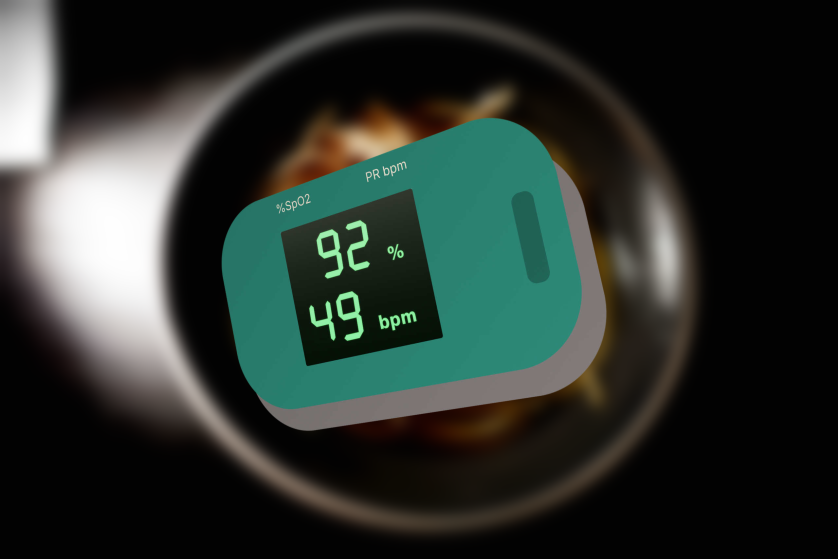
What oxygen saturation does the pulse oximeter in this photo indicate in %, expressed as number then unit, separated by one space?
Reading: 92 %
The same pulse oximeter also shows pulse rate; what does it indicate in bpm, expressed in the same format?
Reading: 49 bpm
